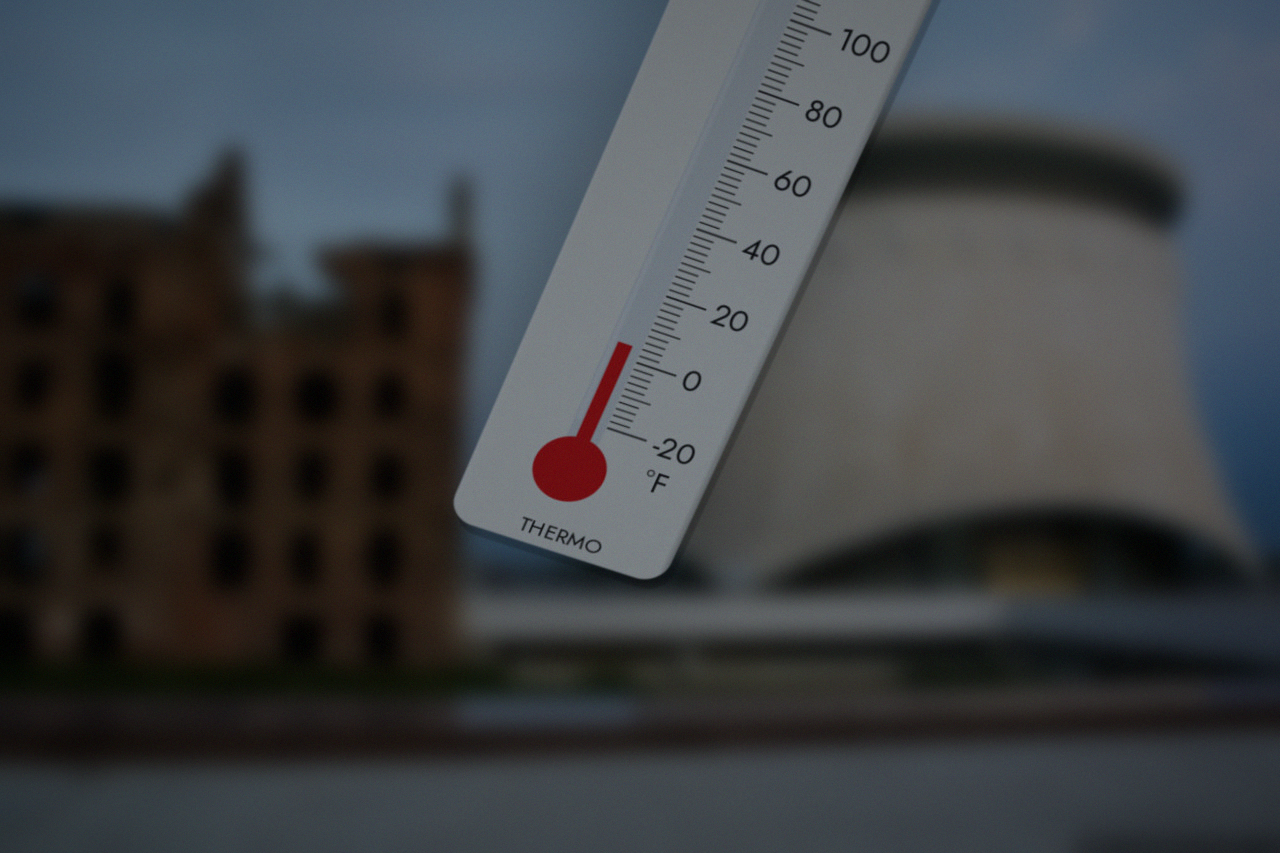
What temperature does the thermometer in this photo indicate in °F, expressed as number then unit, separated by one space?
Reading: 4 °F
